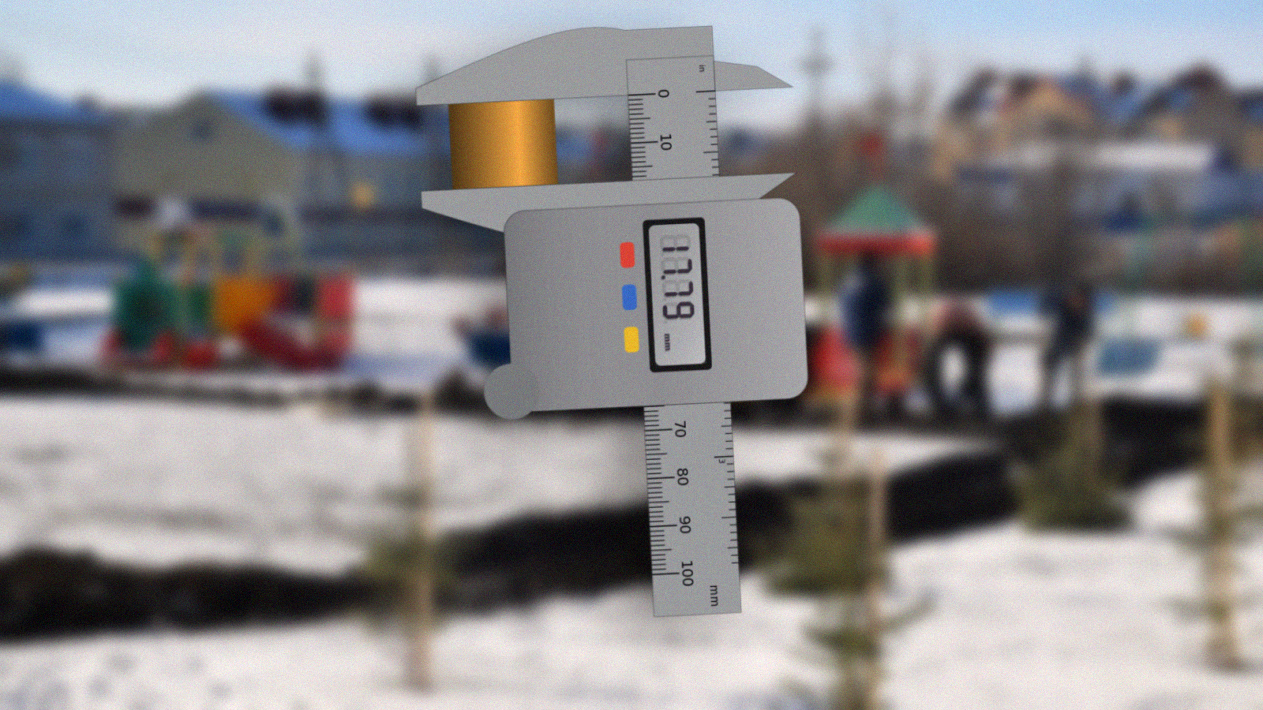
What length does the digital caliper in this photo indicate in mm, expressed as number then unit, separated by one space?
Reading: 17.79 mm
